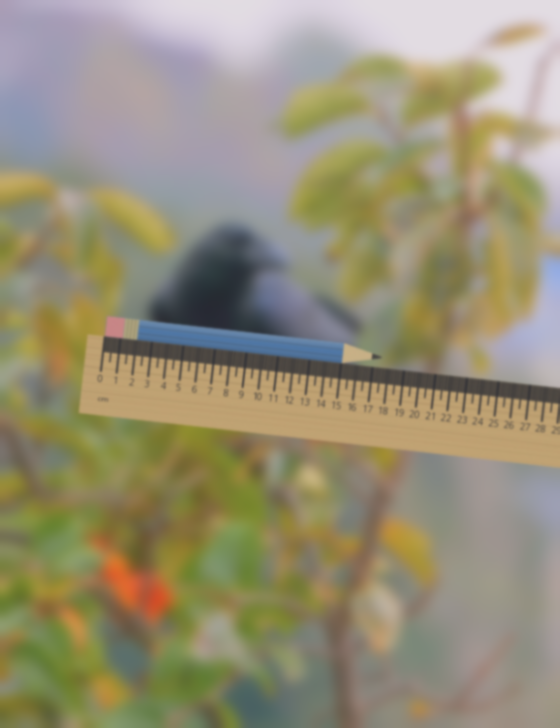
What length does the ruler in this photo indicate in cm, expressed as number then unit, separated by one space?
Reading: 17.5 cm
